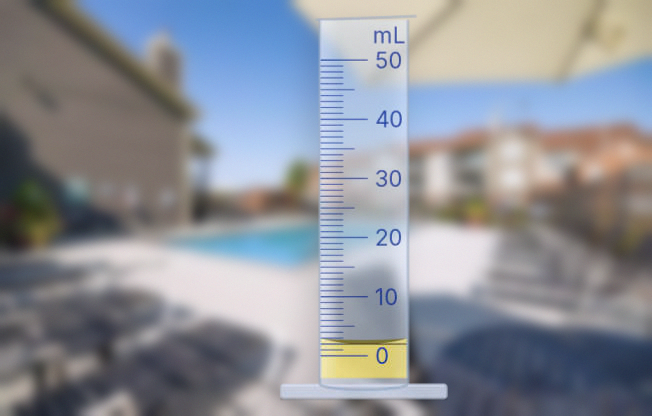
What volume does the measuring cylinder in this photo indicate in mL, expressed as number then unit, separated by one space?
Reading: 2 mL
